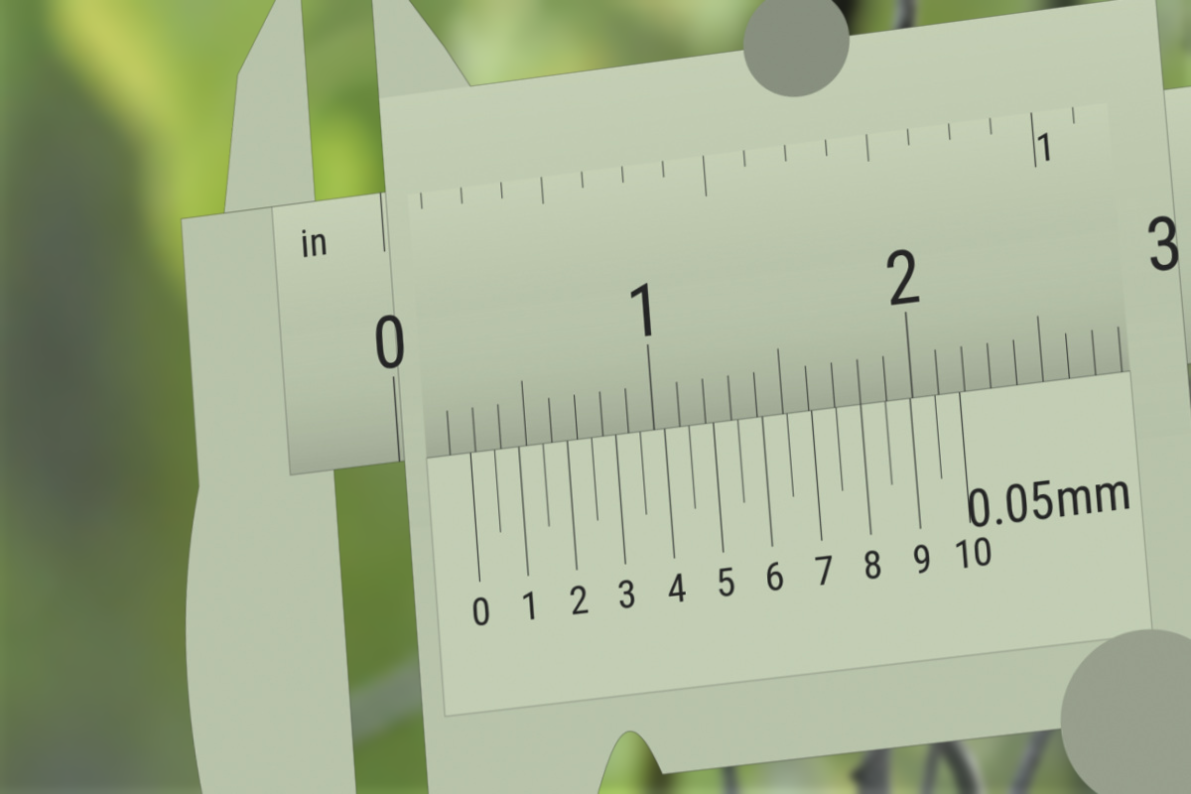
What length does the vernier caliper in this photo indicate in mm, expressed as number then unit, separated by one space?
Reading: 2.80 mm
